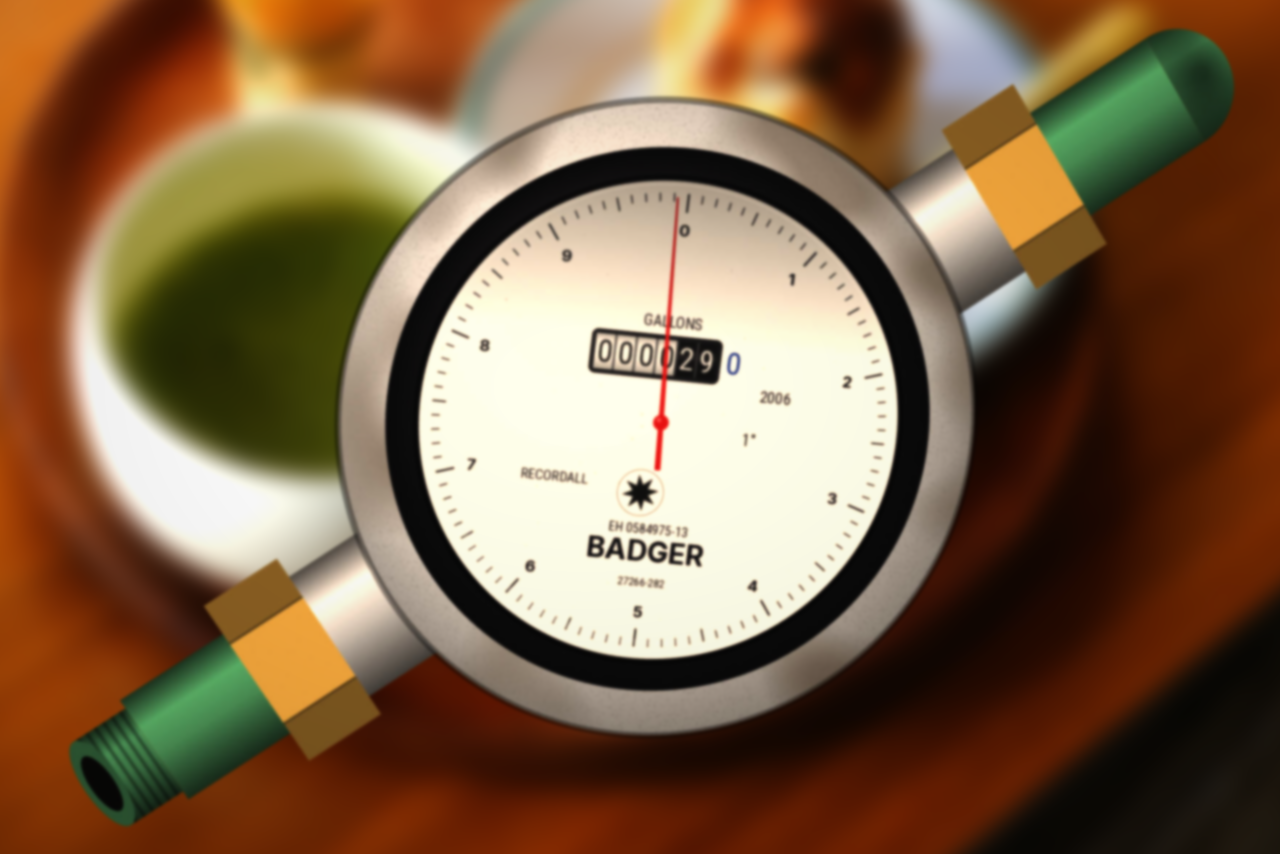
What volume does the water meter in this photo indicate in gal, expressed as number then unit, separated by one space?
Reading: 289.9 gal
